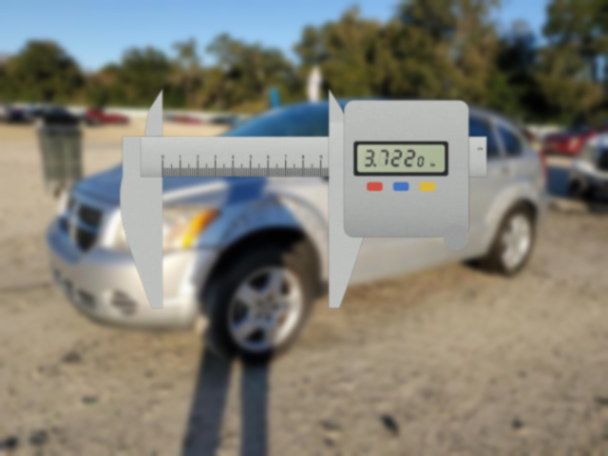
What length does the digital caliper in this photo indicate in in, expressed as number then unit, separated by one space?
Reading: 3.7220 in
